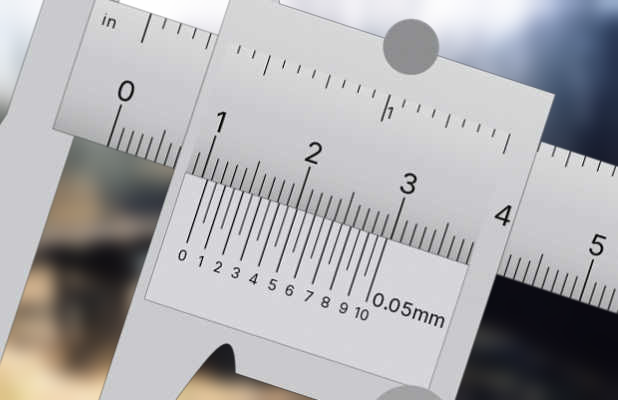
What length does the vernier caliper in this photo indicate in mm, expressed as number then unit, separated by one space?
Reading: 10.6 mm
